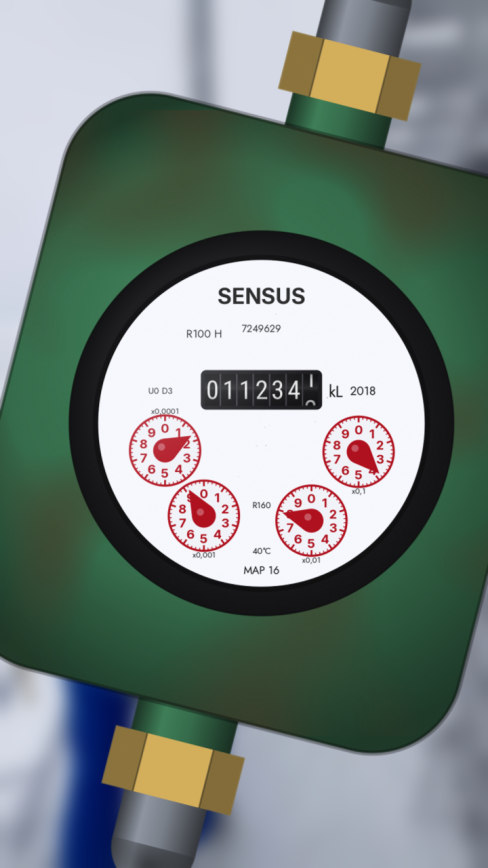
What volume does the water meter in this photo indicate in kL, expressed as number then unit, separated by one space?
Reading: 112341.3791 kL
